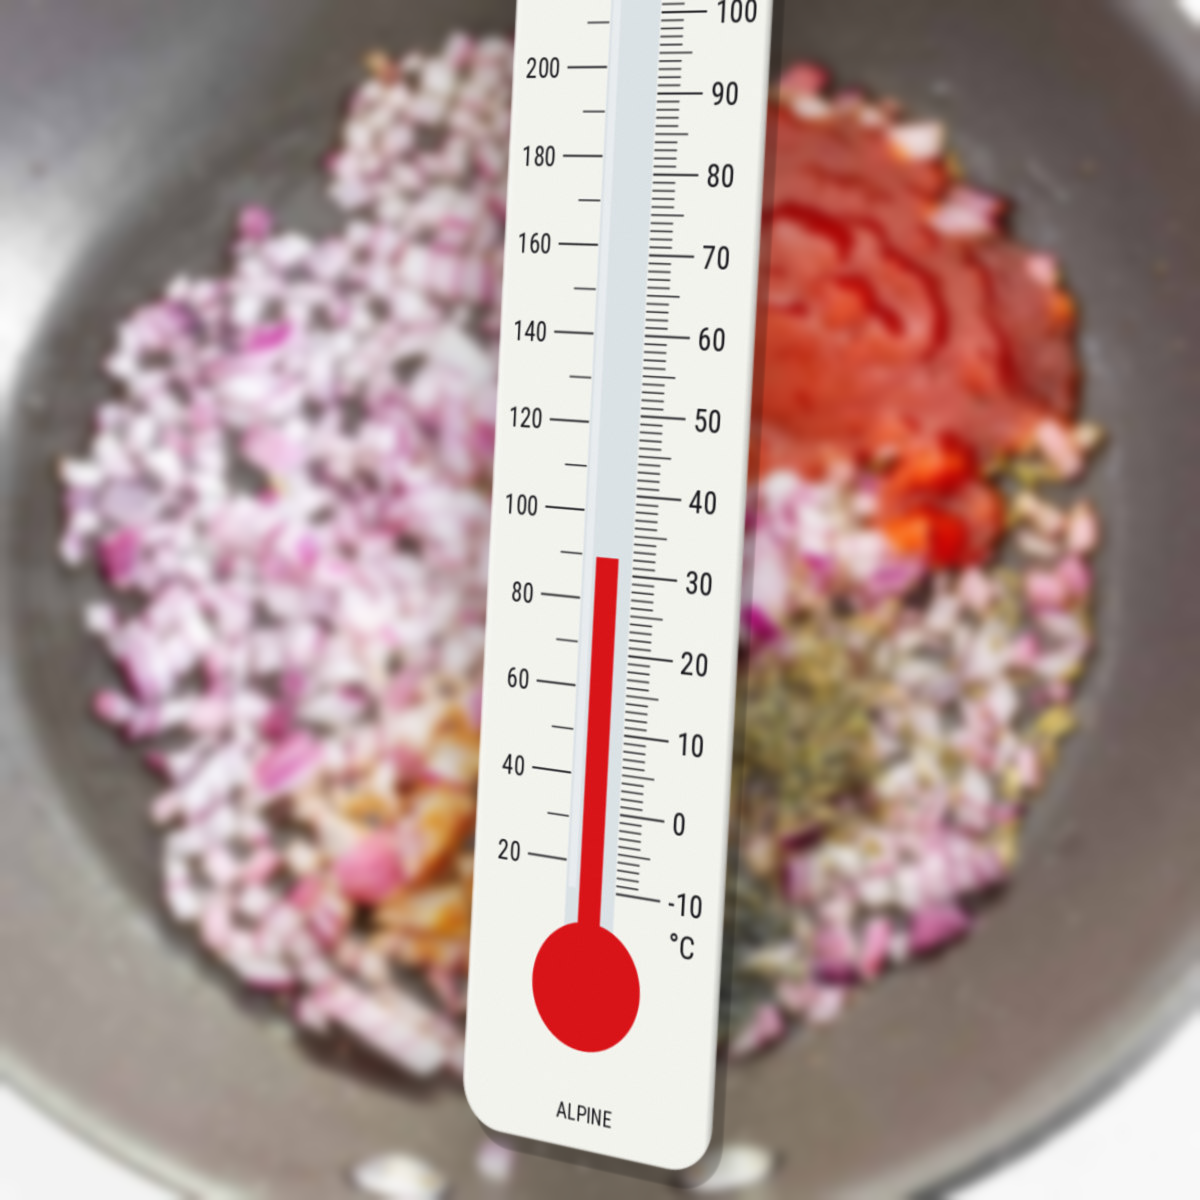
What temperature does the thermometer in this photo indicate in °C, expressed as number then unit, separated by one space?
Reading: 32 °C
